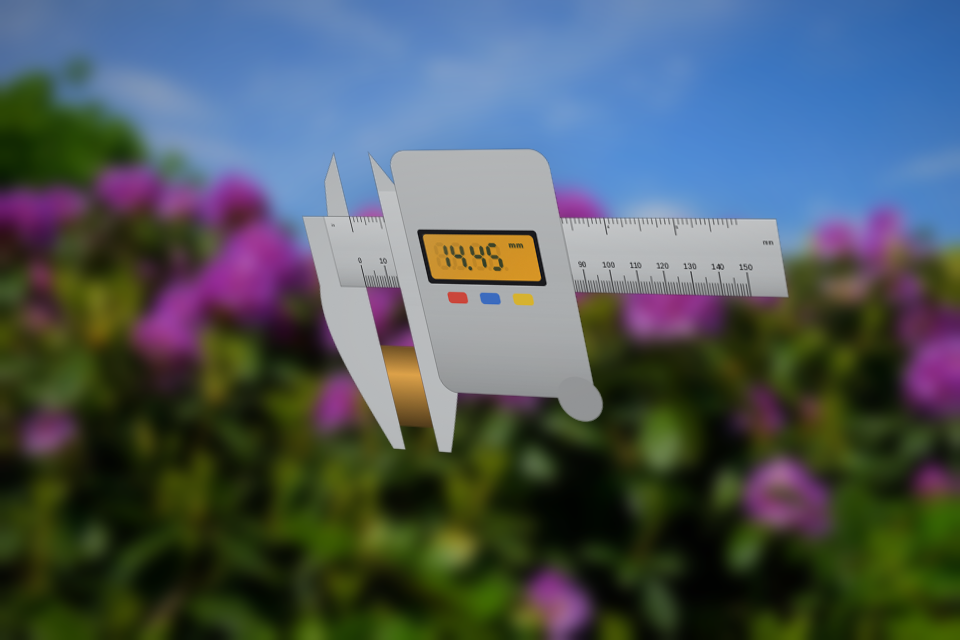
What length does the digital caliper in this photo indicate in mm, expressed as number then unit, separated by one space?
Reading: 14.45 mm
